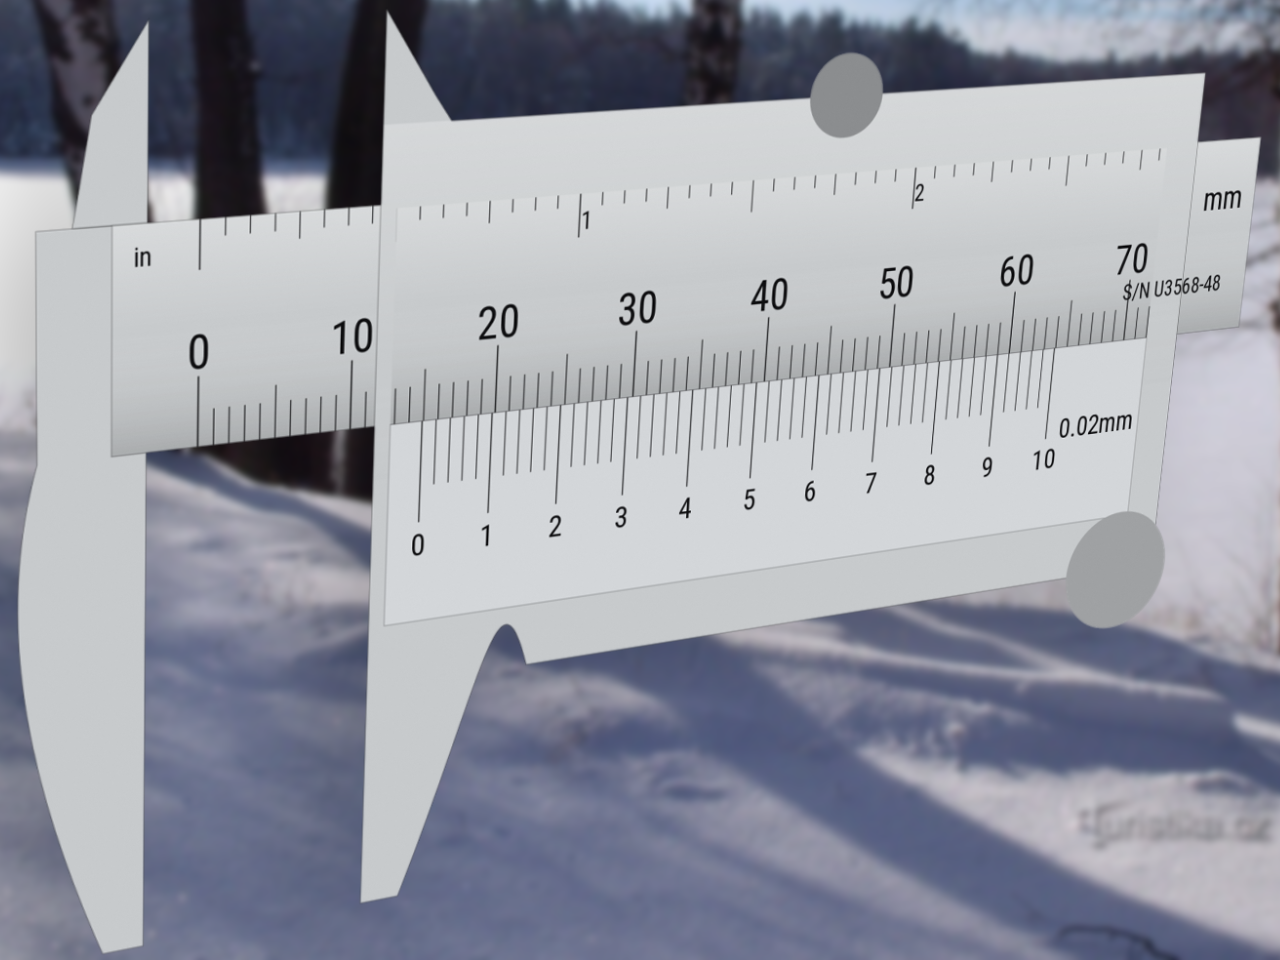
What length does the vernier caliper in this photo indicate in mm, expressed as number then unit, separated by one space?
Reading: 14.9 mm
